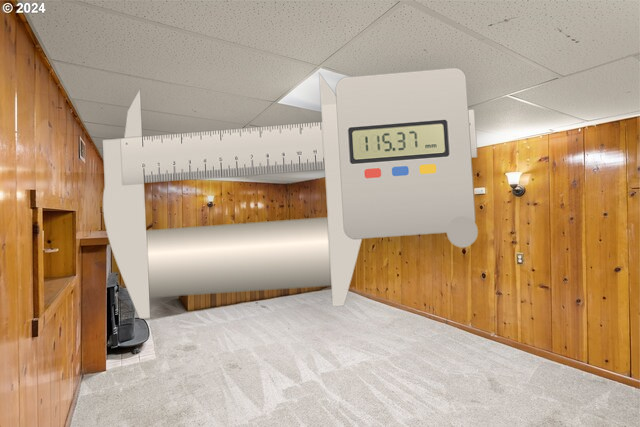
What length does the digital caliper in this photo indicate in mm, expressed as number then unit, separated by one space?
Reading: 115.37 mm
